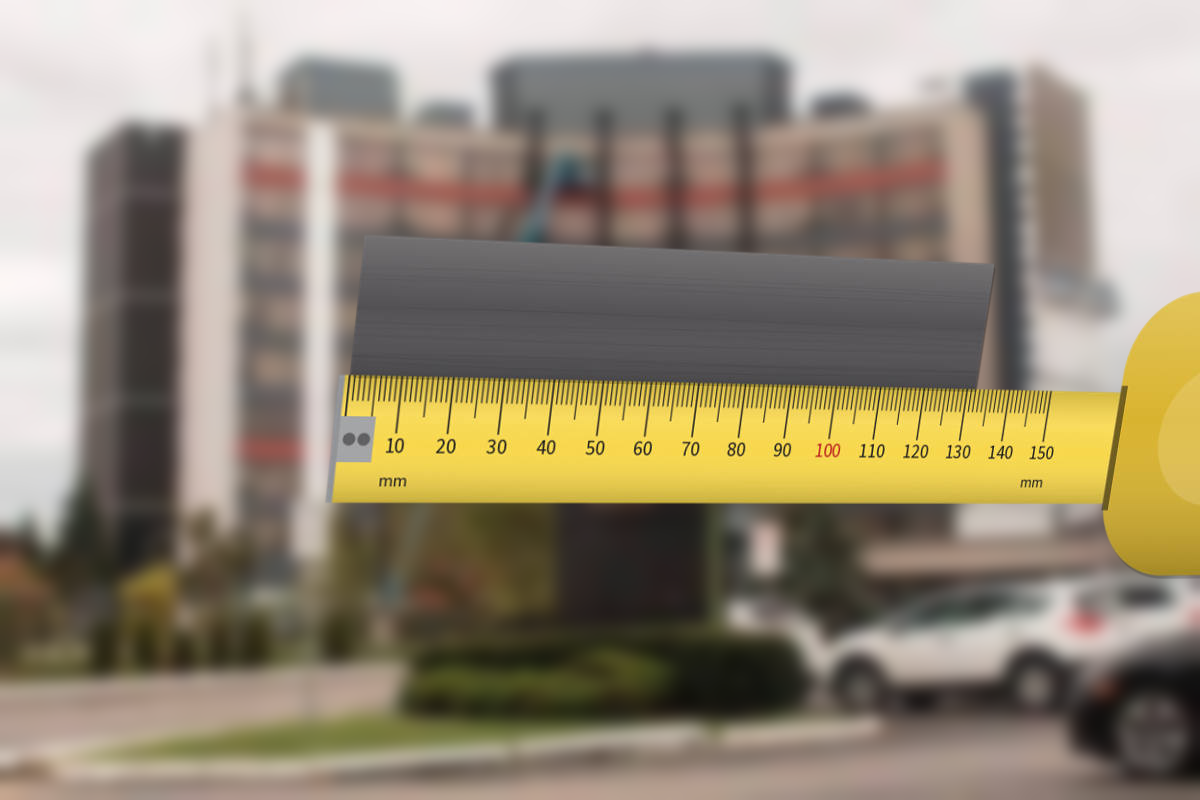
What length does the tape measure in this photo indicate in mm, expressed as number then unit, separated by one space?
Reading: 132 mm
